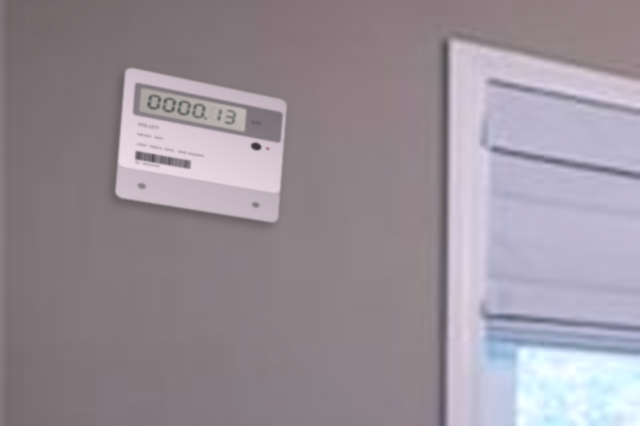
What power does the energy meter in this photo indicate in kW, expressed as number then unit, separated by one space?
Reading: 0.13 kW
